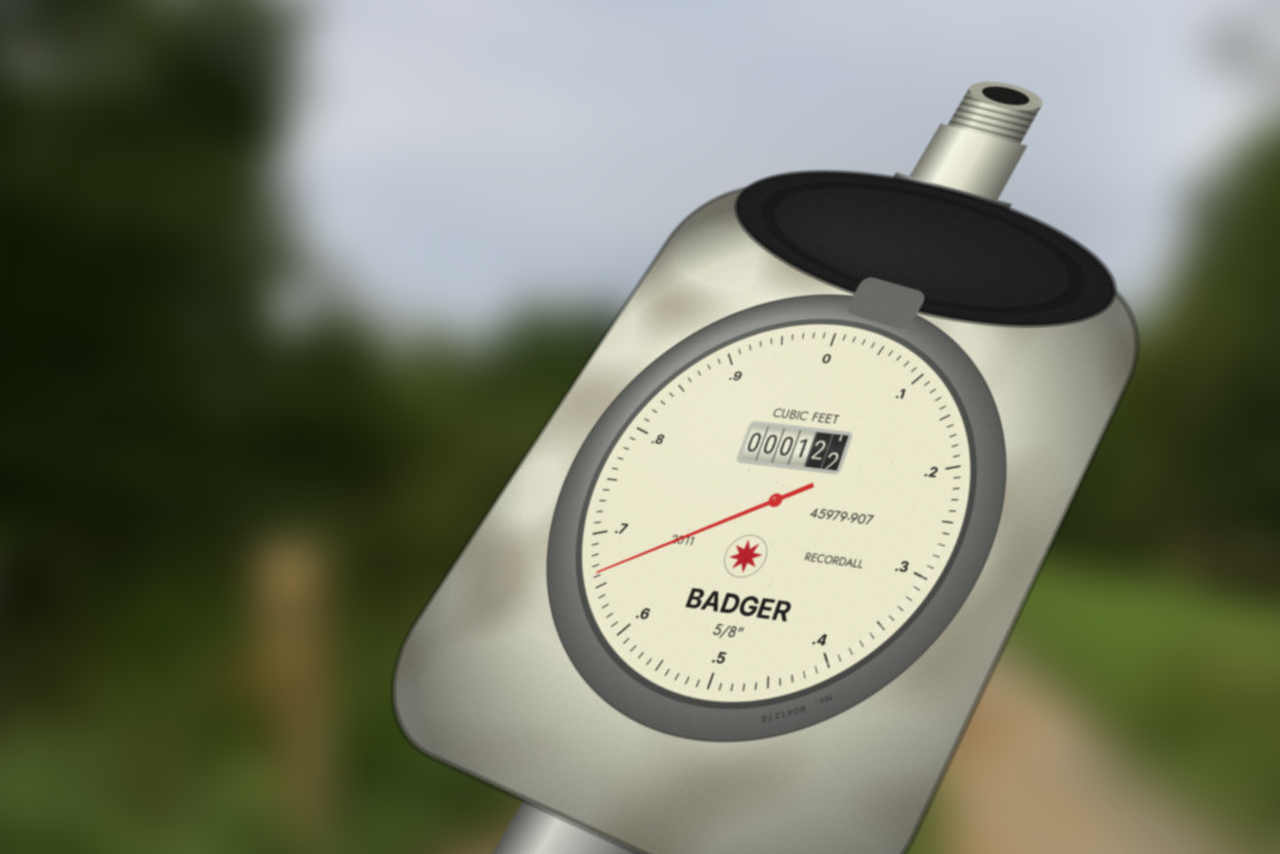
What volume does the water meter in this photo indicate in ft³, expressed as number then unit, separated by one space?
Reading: 121.66 ft³
